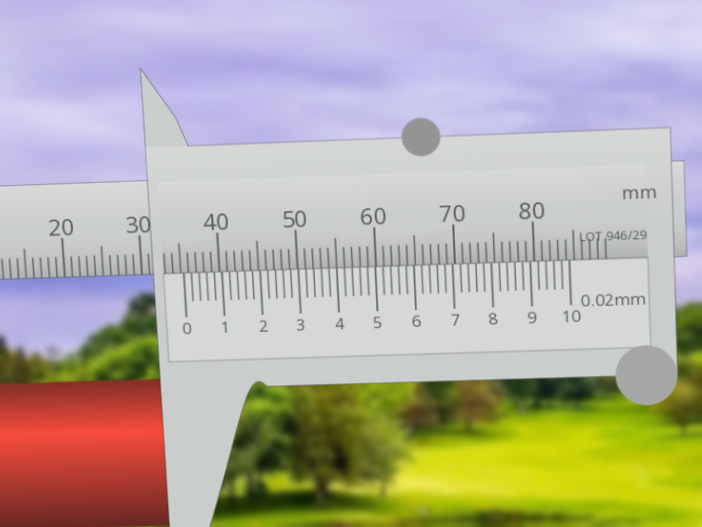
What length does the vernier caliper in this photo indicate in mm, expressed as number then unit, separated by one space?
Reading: 35.4 mm
